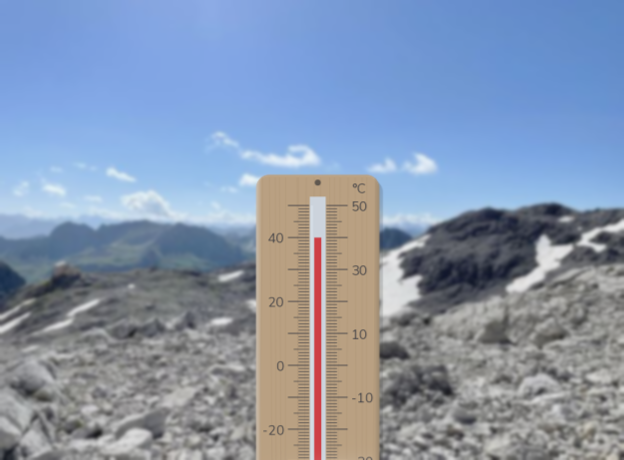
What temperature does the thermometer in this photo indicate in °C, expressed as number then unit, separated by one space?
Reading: 40 °C
